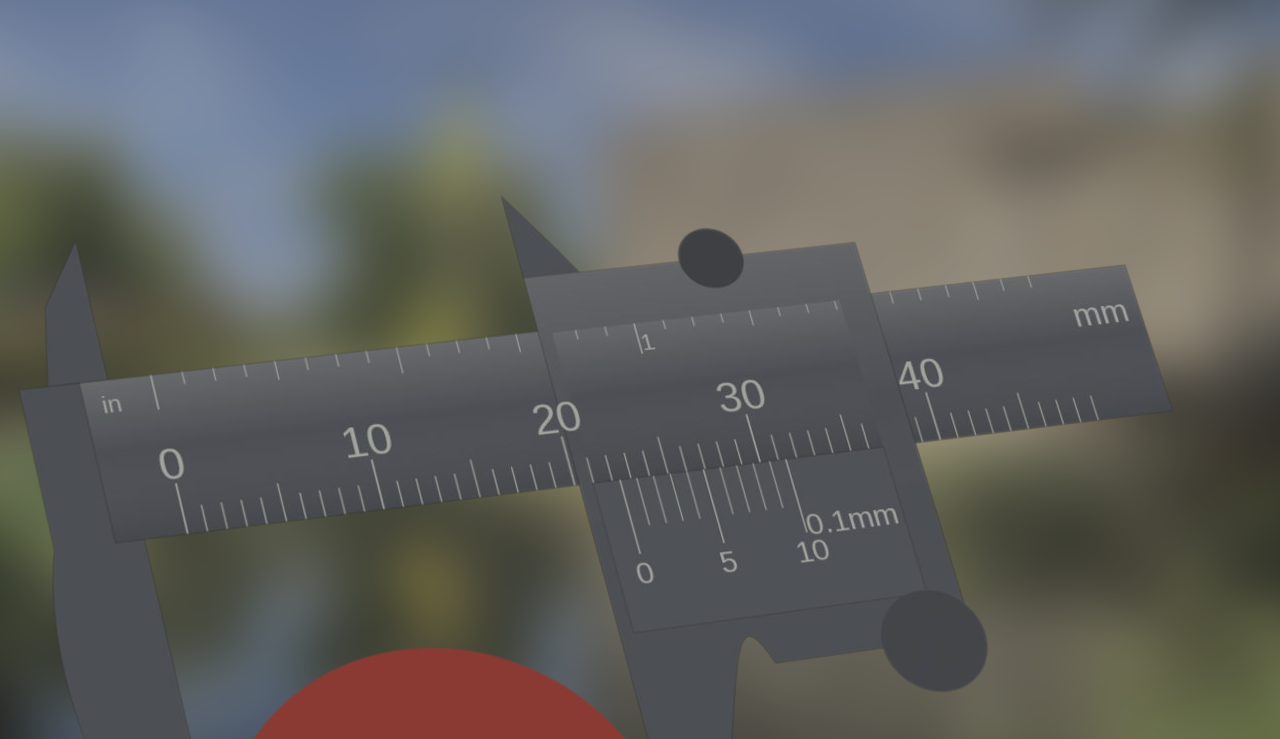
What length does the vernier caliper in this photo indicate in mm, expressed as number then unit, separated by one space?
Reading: 22.4 mm
